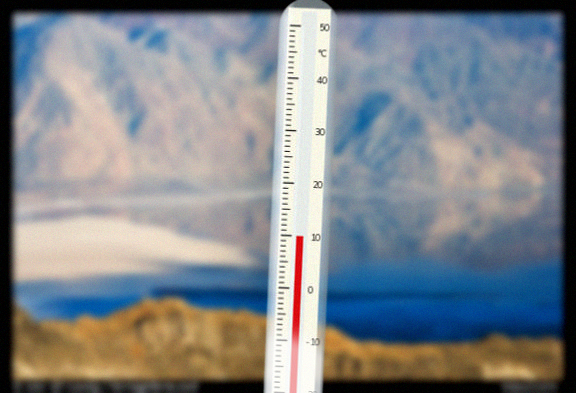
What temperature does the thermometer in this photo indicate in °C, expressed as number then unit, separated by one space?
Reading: 10 °C
